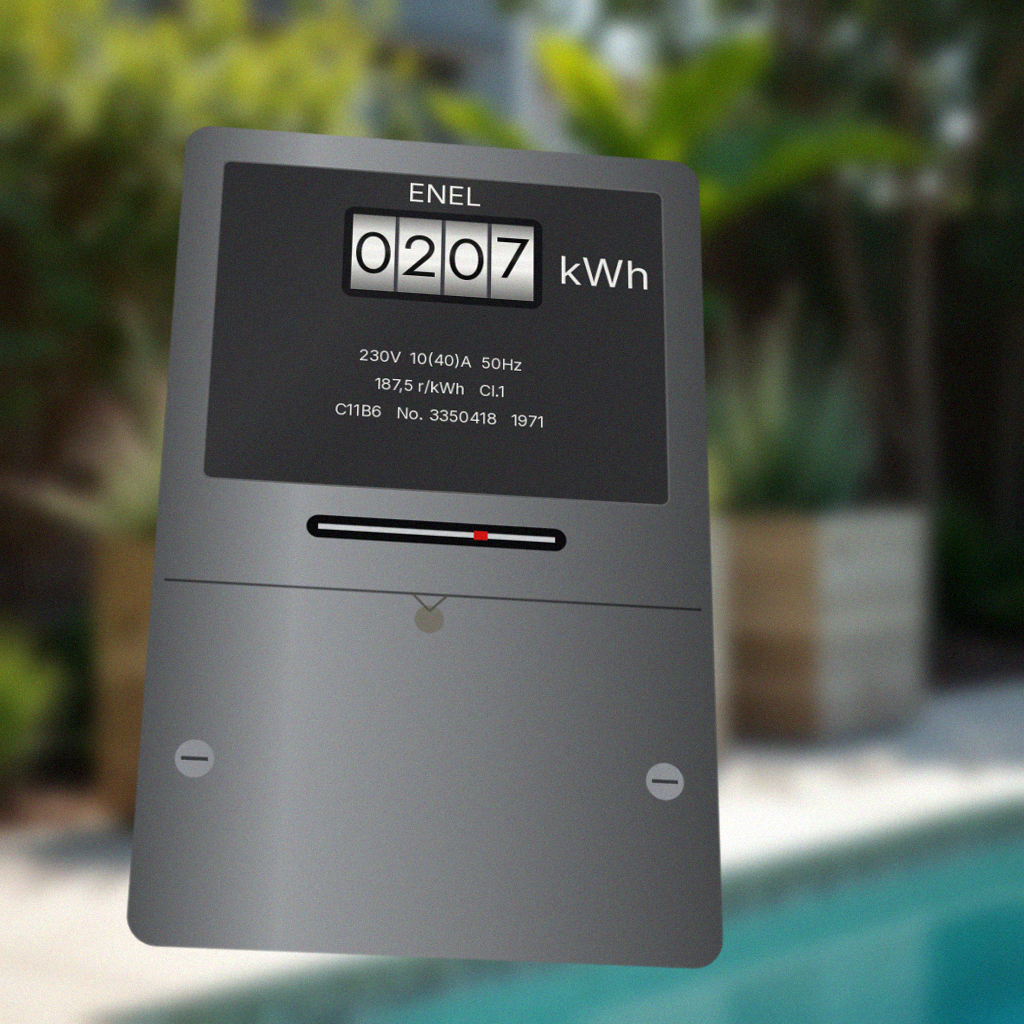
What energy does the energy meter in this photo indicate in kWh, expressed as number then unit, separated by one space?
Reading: 207 kWh
